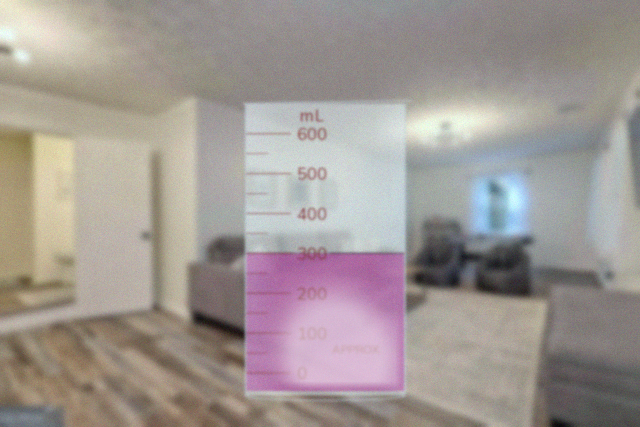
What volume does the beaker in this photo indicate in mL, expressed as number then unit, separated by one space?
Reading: 300 mL
